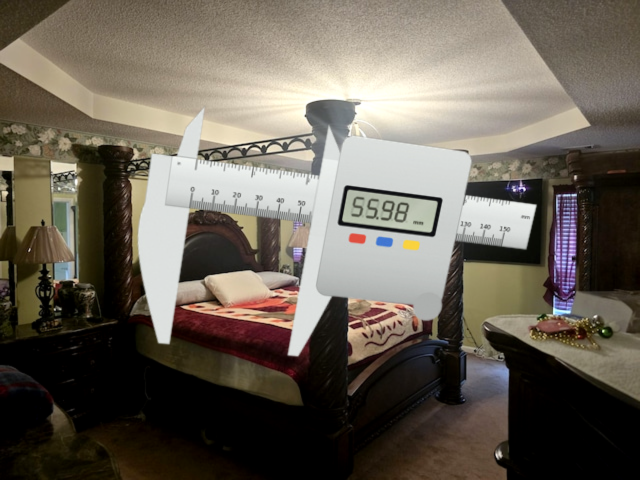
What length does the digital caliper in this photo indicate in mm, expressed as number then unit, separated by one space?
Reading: 55.98 mm
